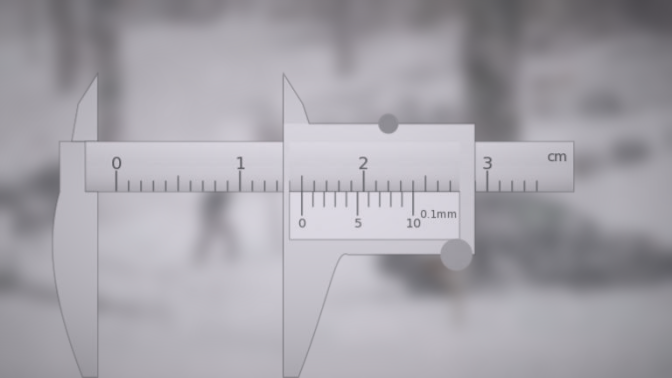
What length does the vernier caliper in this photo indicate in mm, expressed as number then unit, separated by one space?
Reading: 15.0 mm
